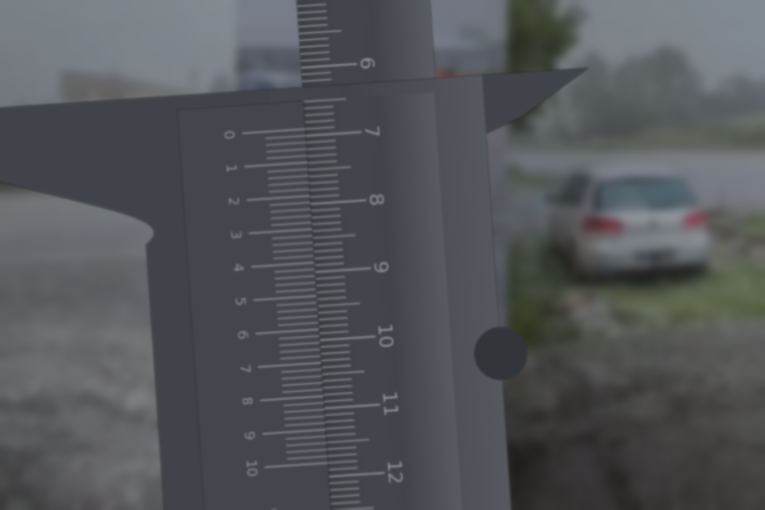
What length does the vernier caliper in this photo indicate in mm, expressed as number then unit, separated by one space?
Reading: 69.0 mm
